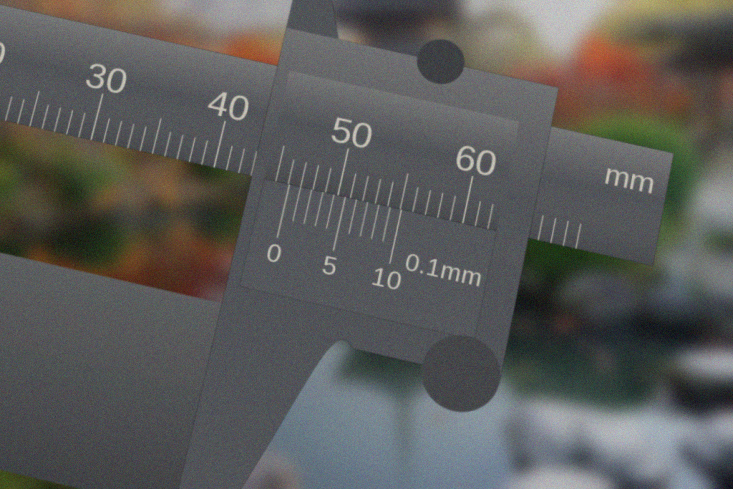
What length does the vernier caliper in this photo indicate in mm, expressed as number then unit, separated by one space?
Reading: 46.1 mm
